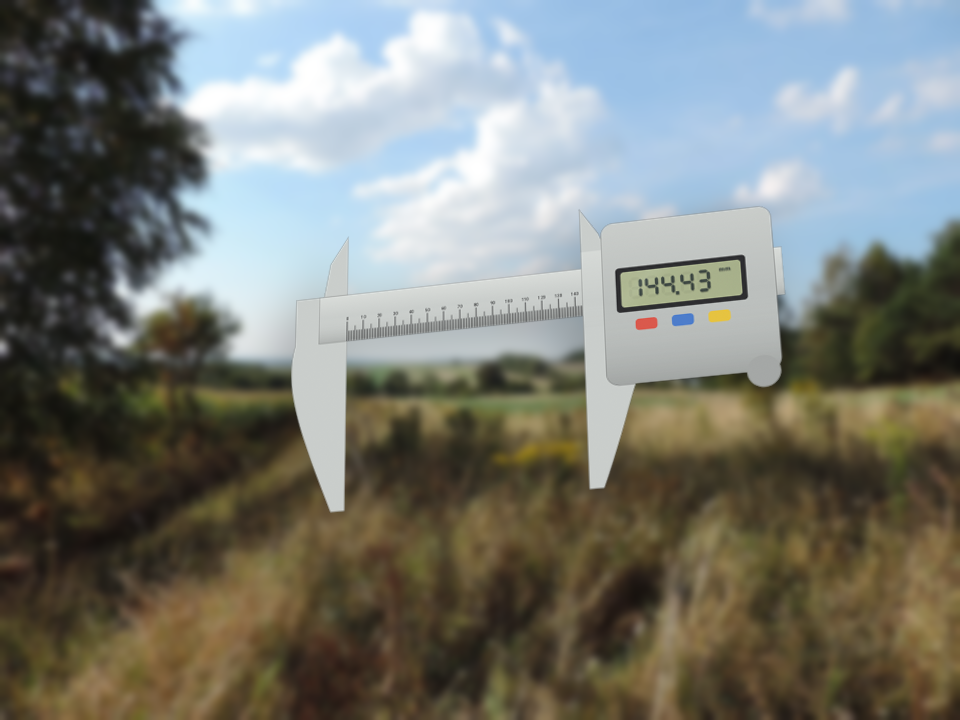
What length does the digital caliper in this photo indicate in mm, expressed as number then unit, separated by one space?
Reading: 144.43 mm
